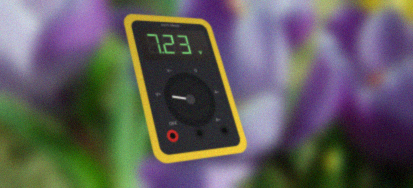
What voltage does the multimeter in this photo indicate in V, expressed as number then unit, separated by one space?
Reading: 7.23 V
